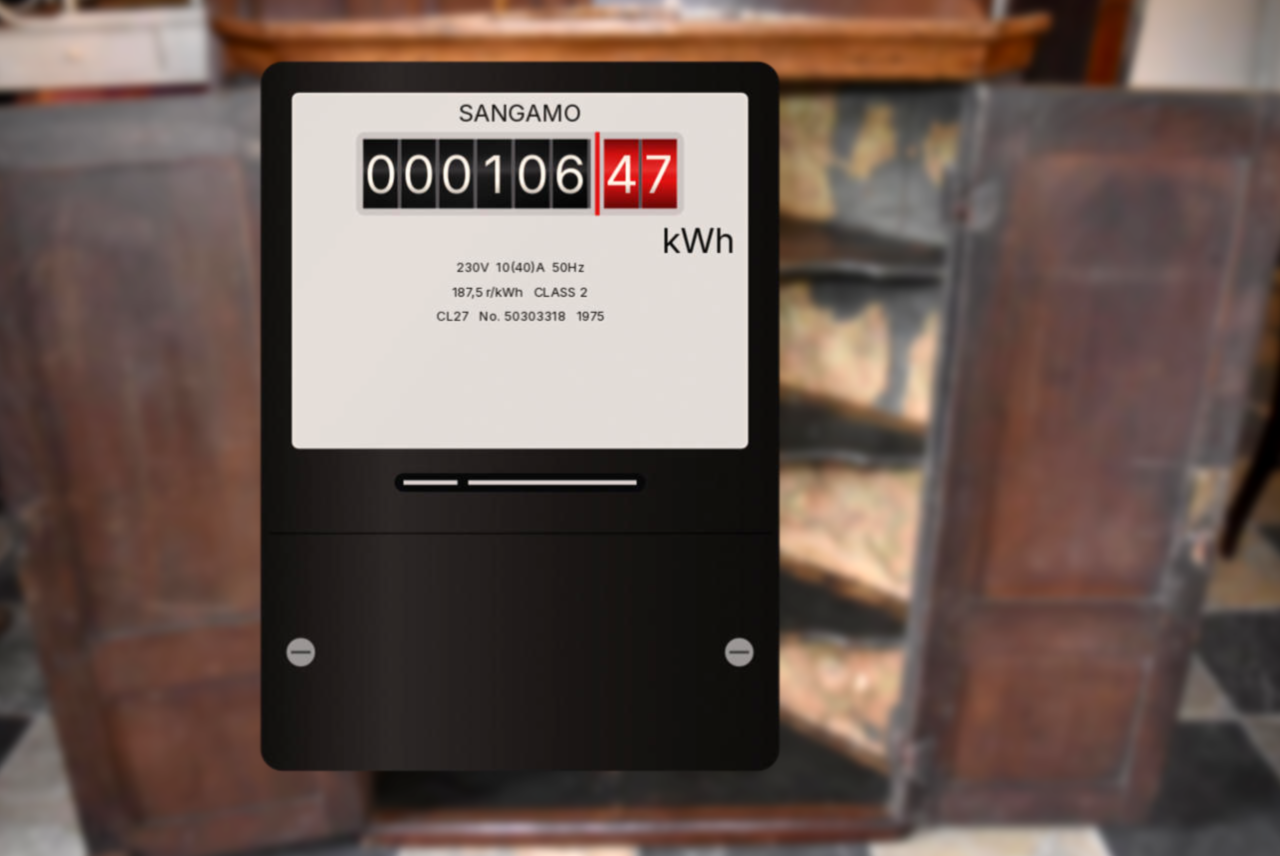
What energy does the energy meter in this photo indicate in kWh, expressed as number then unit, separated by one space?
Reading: 106.47 kWh
